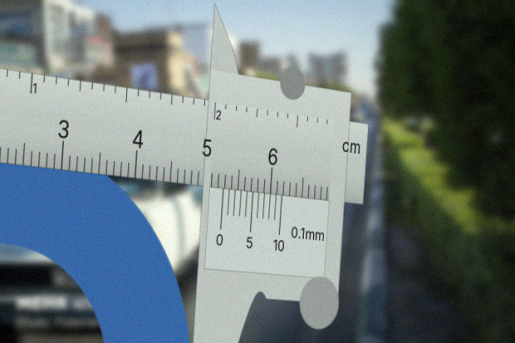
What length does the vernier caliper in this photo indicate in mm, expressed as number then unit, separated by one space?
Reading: 52.8 mm
